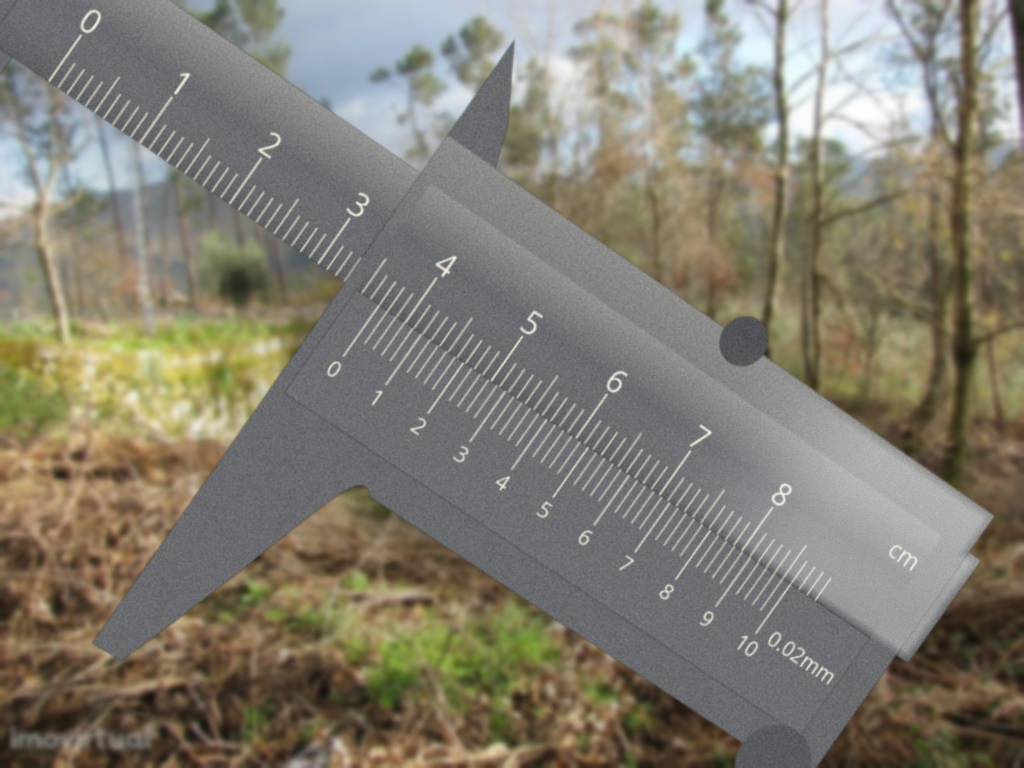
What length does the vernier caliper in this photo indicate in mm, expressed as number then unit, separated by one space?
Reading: 37.0 mm
